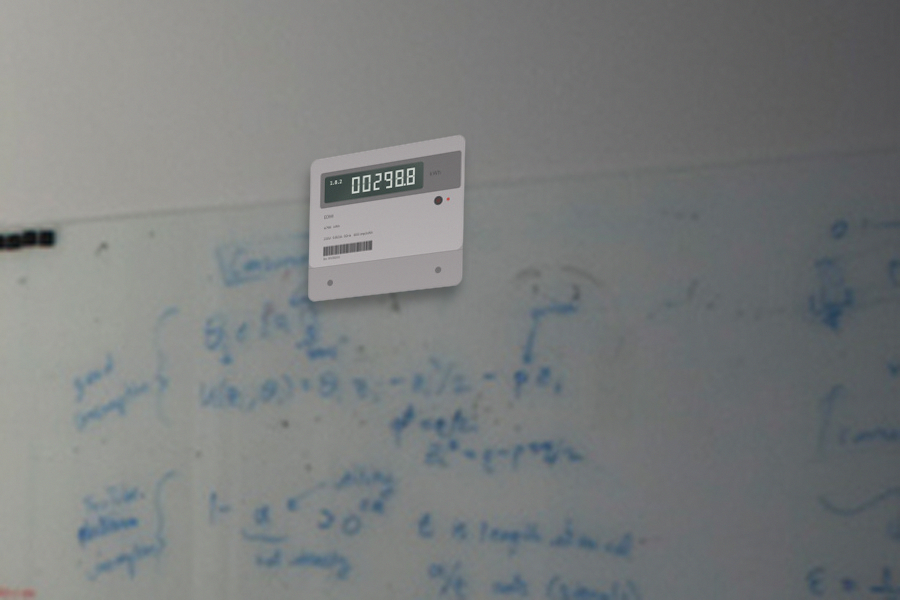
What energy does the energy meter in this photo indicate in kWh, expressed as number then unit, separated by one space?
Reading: 298.8 kWh
